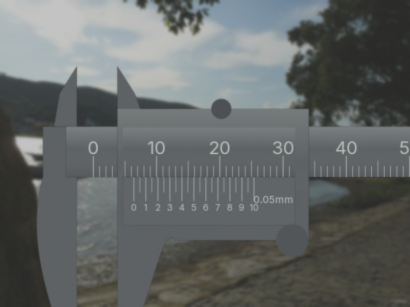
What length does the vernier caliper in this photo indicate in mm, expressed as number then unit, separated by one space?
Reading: 6.4 mm
